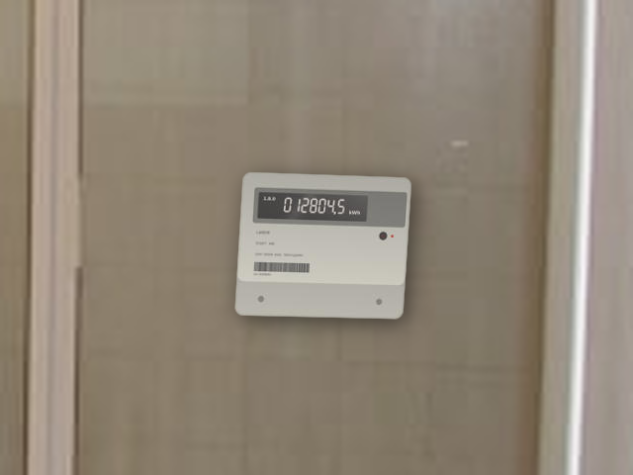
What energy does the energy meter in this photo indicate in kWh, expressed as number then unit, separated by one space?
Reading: 12804.5 kWh
